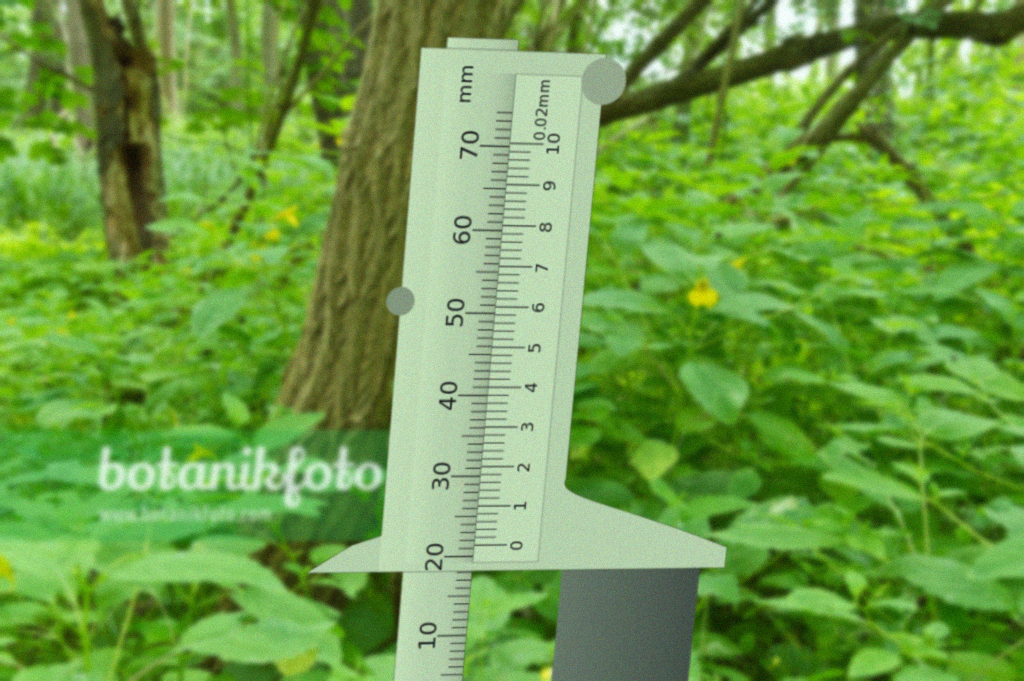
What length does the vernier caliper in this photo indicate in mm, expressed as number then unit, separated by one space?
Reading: 21.4 mm
